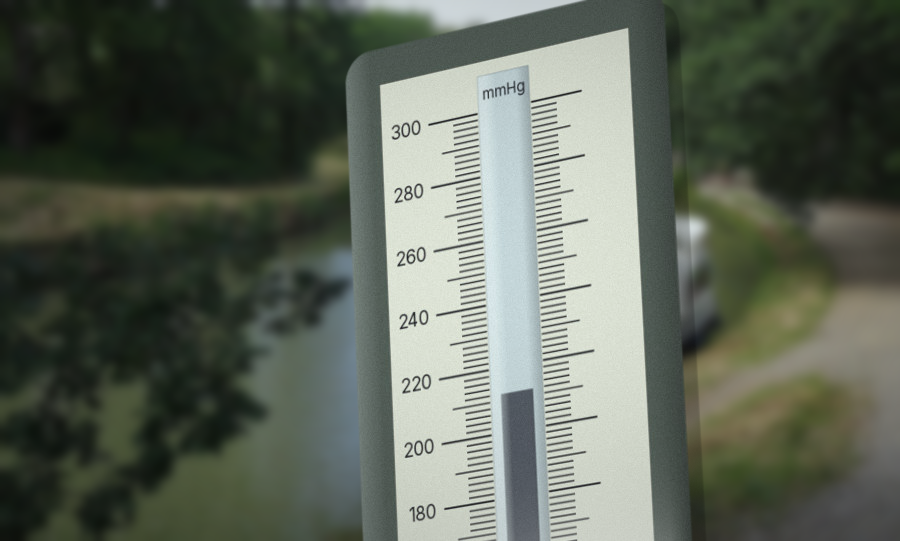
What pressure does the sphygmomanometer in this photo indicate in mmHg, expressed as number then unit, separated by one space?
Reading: 212 mmHg
